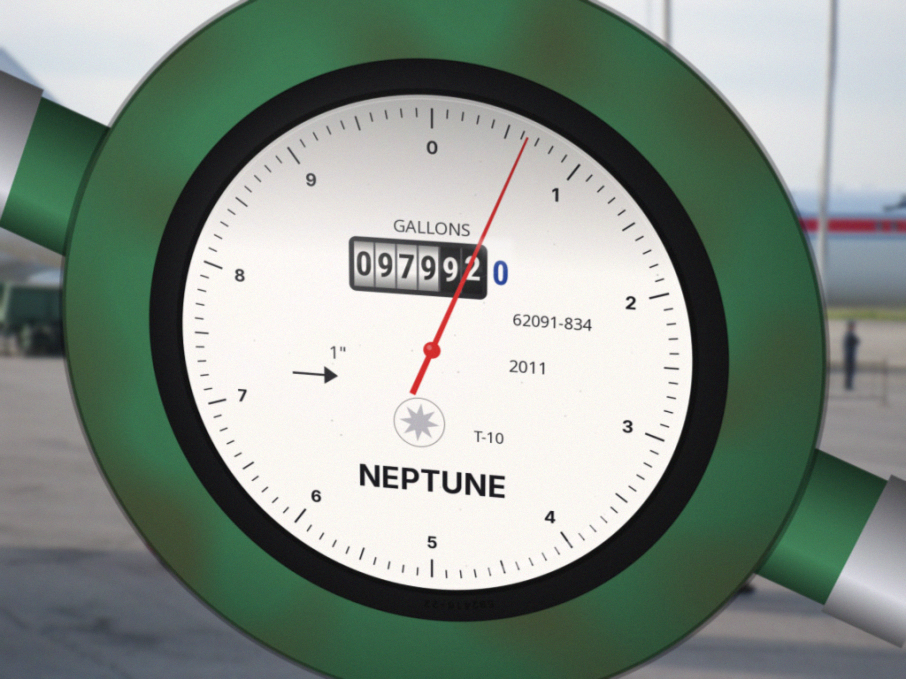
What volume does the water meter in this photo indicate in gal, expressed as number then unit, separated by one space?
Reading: 979920.6 gal
